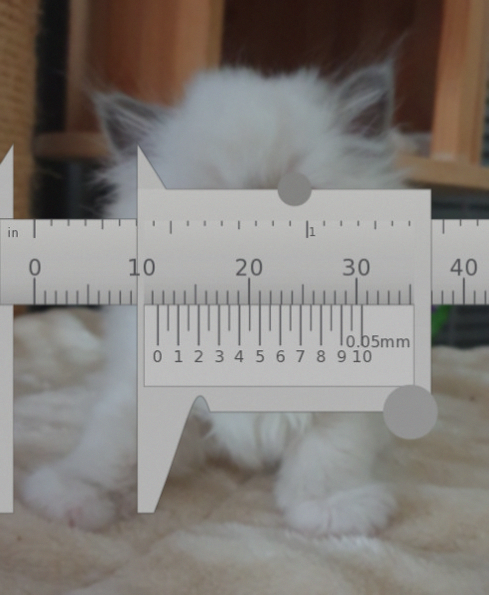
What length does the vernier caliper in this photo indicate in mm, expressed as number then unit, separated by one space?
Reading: 11.5 mm
